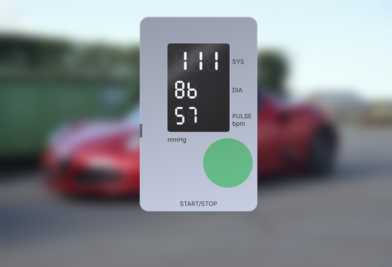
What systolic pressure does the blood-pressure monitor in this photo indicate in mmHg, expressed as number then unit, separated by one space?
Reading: 111 mmHg
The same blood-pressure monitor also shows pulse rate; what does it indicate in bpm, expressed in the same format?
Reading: 57 bpm
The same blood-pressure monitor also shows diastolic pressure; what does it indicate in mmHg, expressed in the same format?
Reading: 86 mmHg
